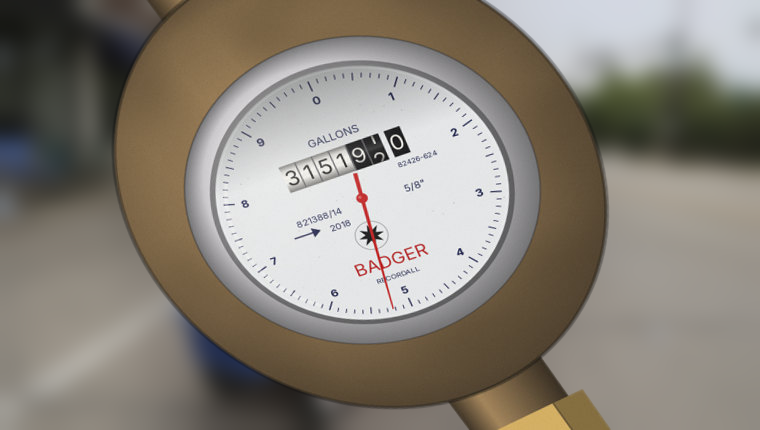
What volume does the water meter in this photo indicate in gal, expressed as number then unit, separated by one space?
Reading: 3151915.2 gal
